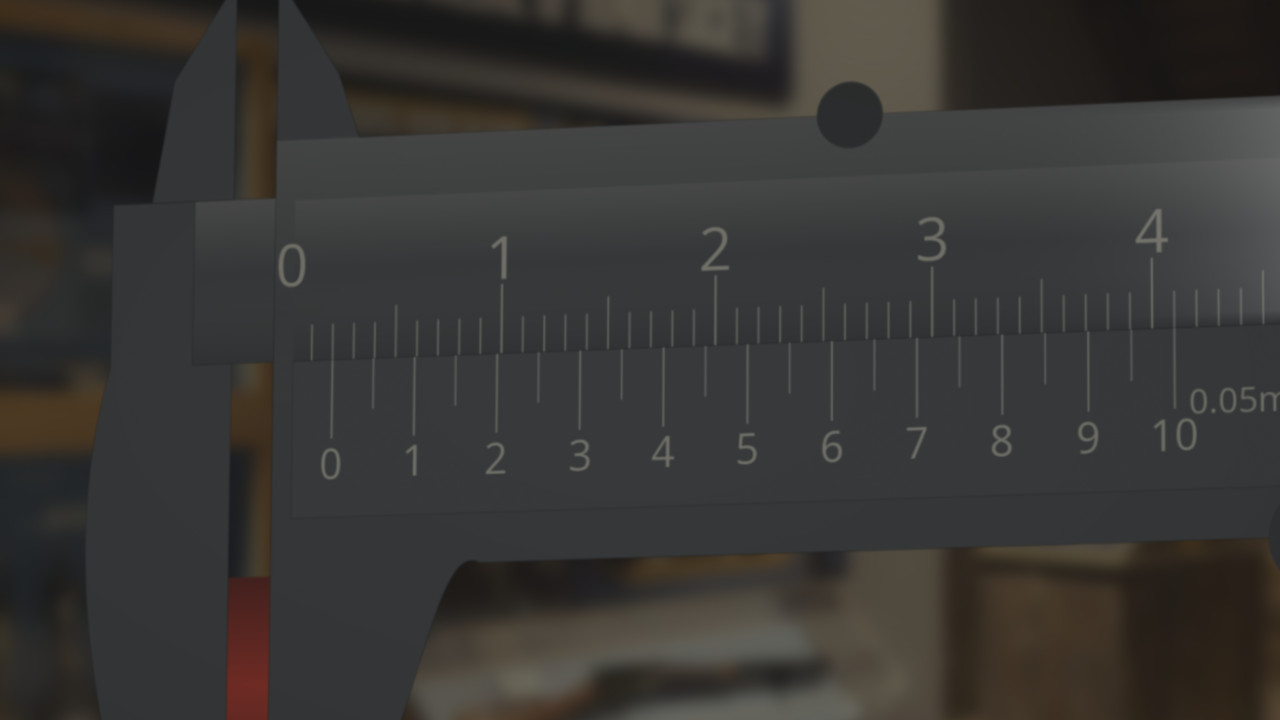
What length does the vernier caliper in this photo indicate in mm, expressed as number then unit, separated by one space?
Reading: 2.0 mm
